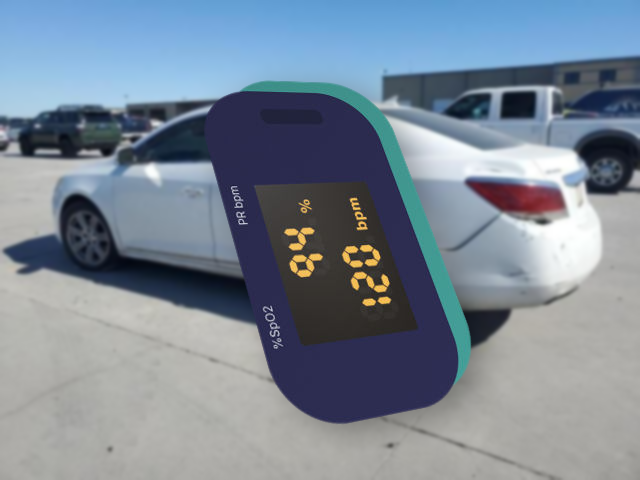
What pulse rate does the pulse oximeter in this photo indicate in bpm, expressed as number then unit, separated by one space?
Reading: 120 bpm
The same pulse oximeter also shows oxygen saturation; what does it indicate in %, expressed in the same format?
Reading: 94 %
